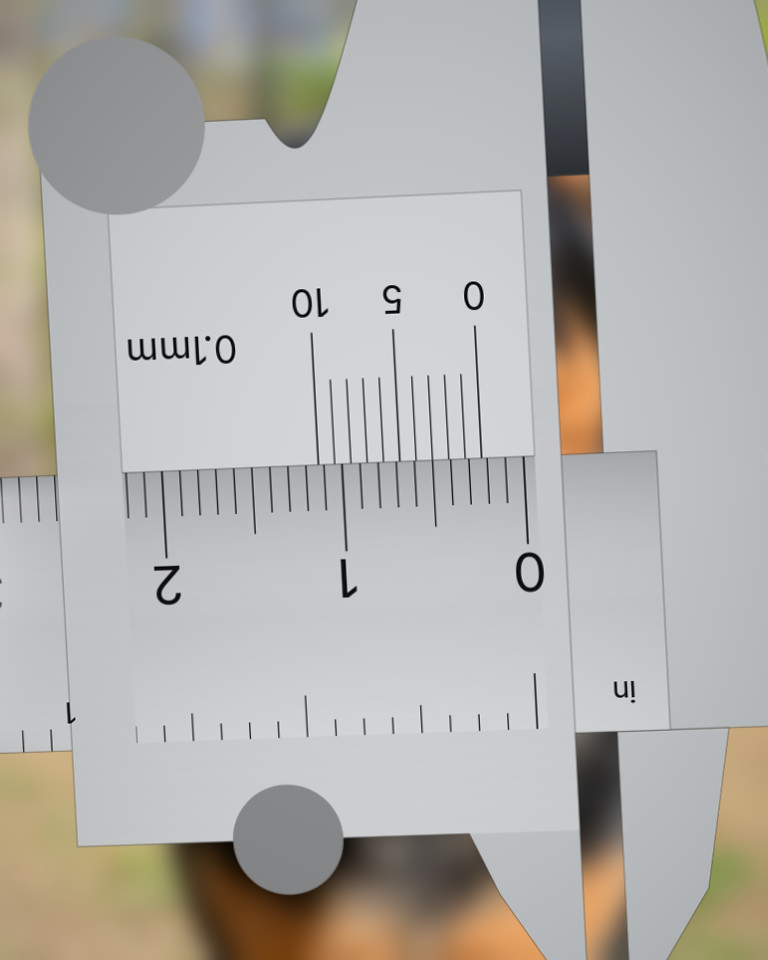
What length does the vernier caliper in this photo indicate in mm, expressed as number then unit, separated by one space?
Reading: 2.3 mm
